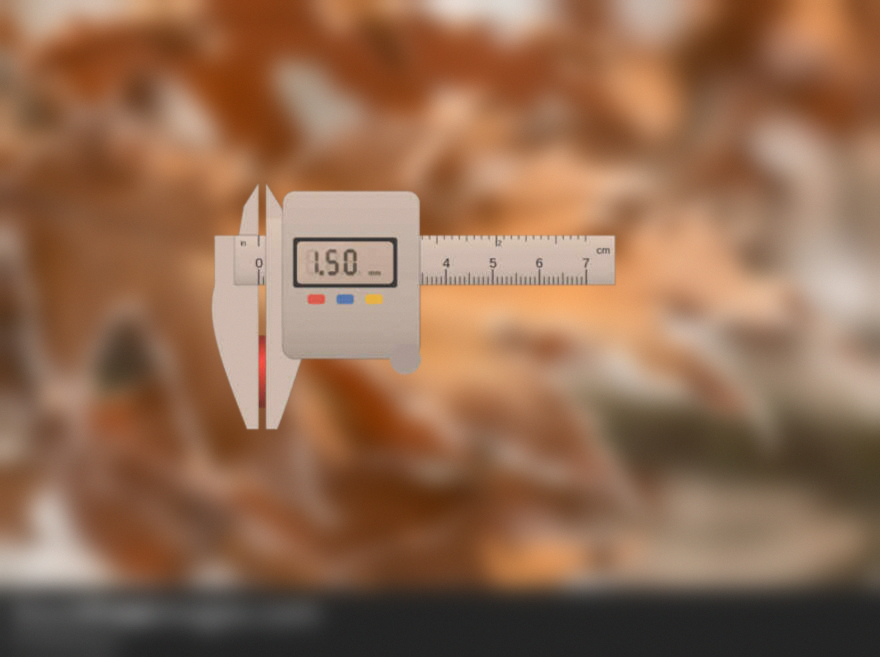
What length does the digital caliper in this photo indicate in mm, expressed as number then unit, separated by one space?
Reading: 1.50 mm
